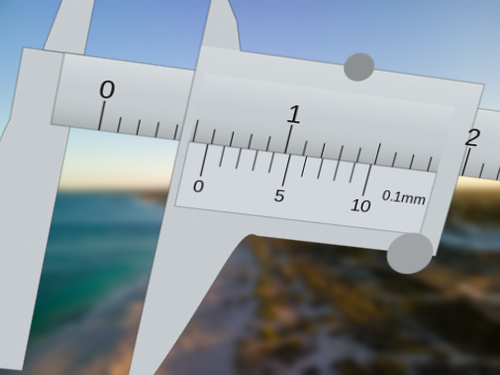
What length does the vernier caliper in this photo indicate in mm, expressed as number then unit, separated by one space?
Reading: 5.8 mm
